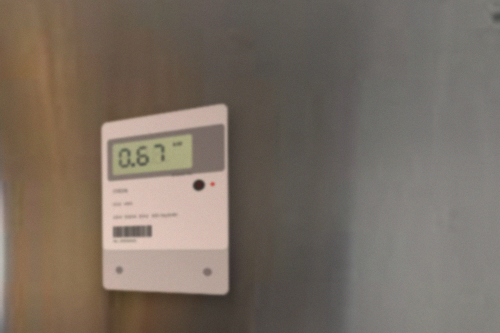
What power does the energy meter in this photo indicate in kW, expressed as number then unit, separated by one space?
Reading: 0.67 kW
